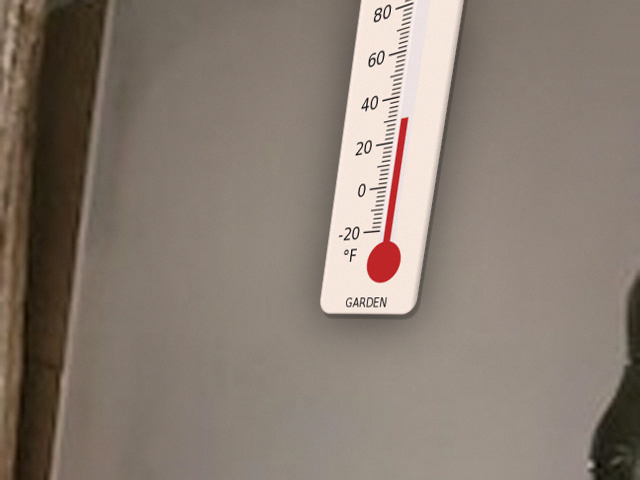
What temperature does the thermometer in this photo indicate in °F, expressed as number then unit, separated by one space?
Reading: 30 °F
